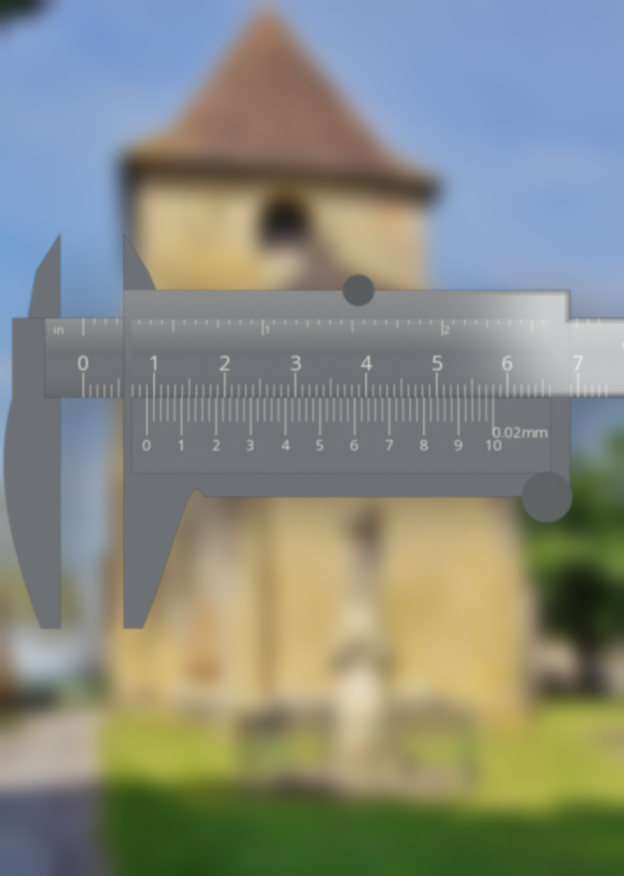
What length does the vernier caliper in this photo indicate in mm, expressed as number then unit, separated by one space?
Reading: 9.0 mm
